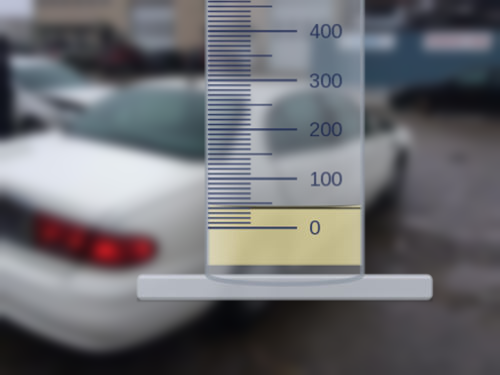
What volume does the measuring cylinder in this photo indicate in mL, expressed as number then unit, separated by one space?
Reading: 40 mL
